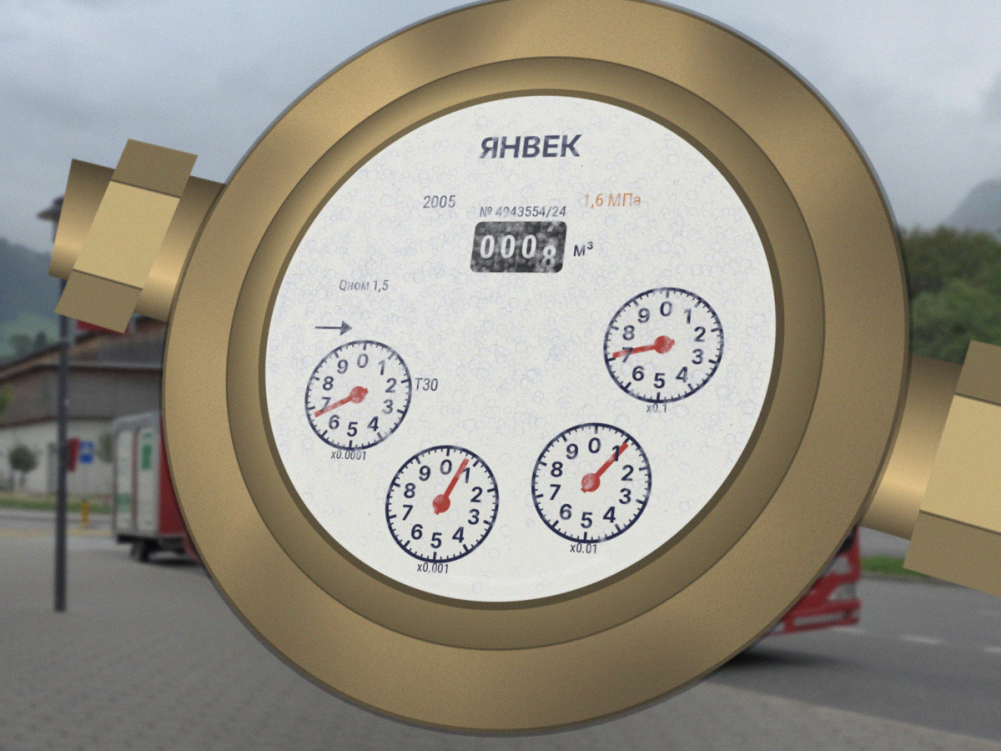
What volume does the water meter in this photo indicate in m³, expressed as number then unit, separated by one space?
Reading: 7.7106 m³
